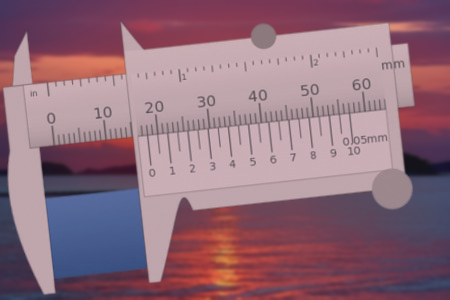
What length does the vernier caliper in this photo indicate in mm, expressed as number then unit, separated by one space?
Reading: 18.0 mm
